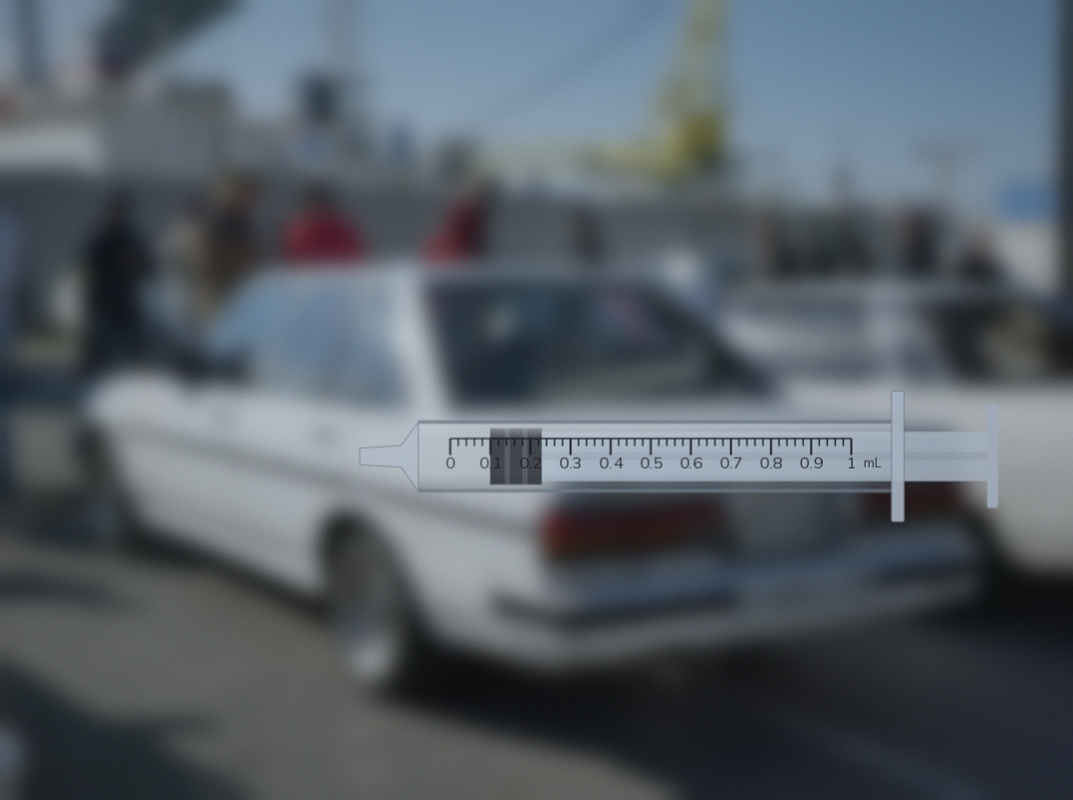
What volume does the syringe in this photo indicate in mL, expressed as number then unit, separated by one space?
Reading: 0.1 mL
